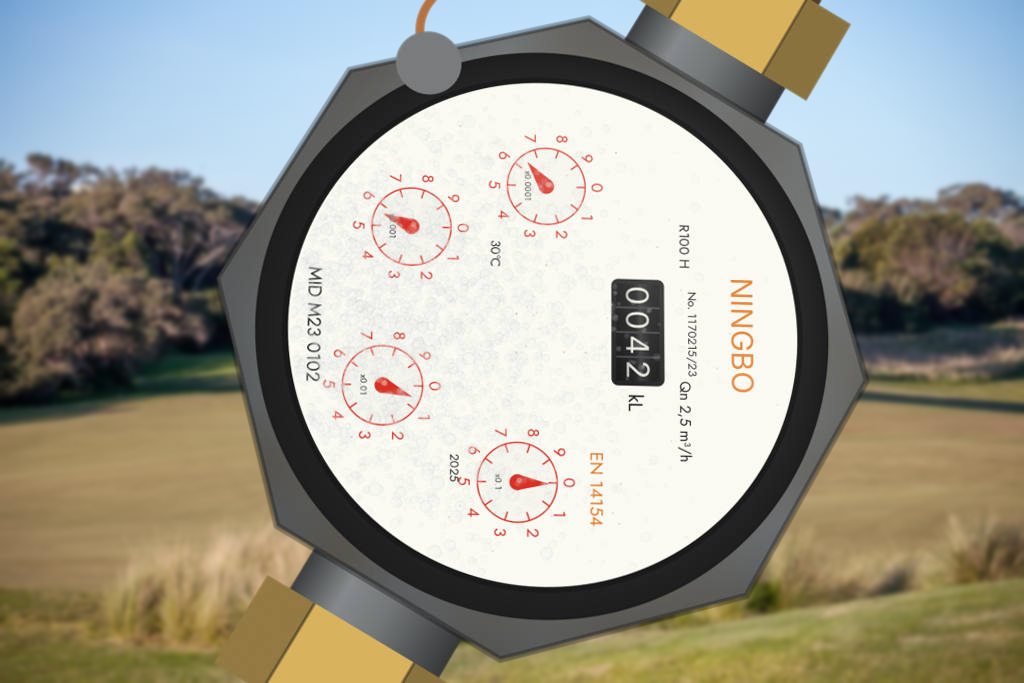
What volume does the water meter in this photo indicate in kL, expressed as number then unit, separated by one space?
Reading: 42.0056 kL
